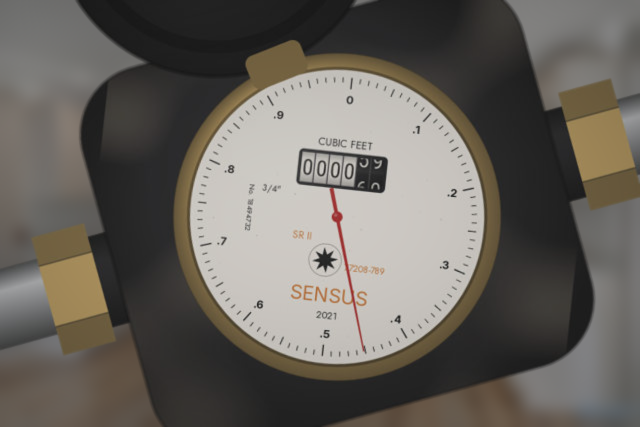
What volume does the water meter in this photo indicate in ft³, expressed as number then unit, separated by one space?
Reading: 59.45 ft³
